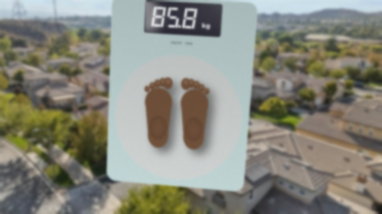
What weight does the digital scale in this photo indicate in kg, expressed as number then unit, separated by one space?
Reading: 85.8 kg
